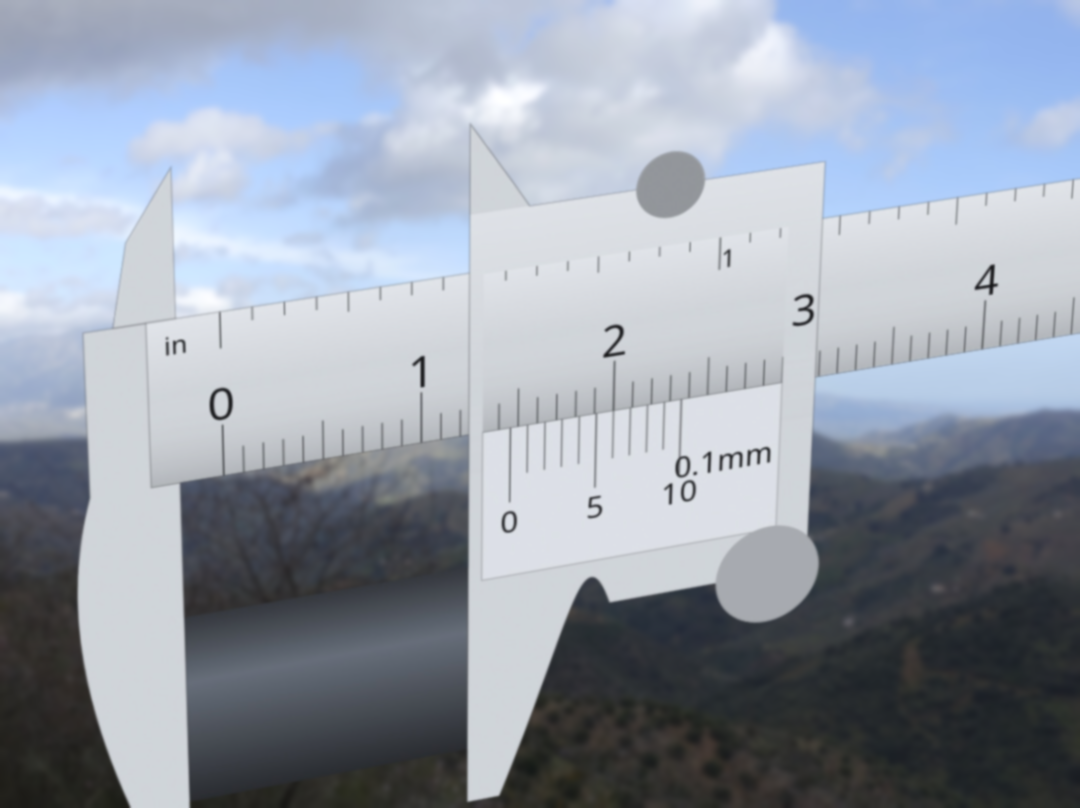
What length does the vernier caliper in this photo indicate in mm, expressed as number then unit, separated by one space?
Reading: 14.6 mm
